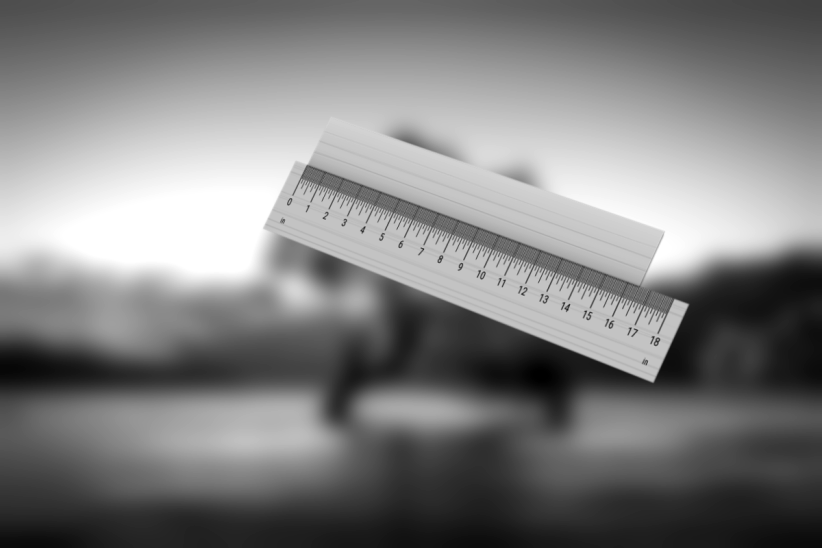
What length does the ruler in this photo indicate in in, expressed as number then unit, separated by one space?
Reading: 16.5 in
